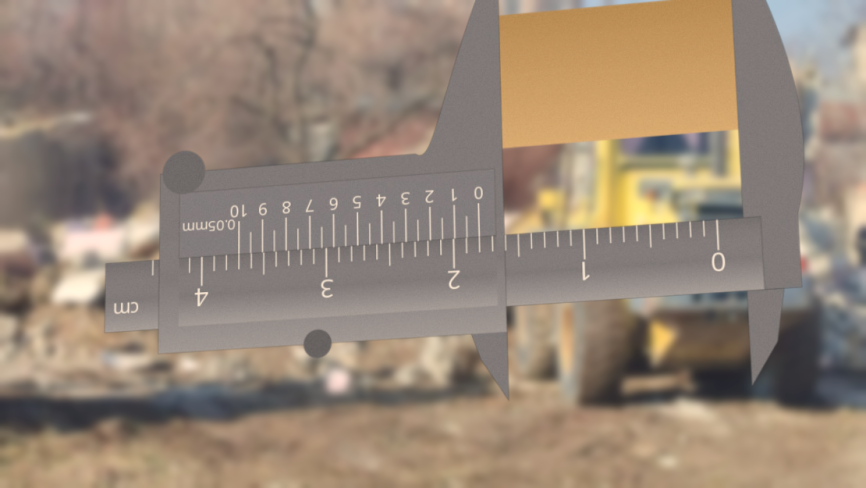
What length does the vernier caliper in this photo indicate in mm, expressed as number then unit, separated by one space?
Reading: 18.0 mm
